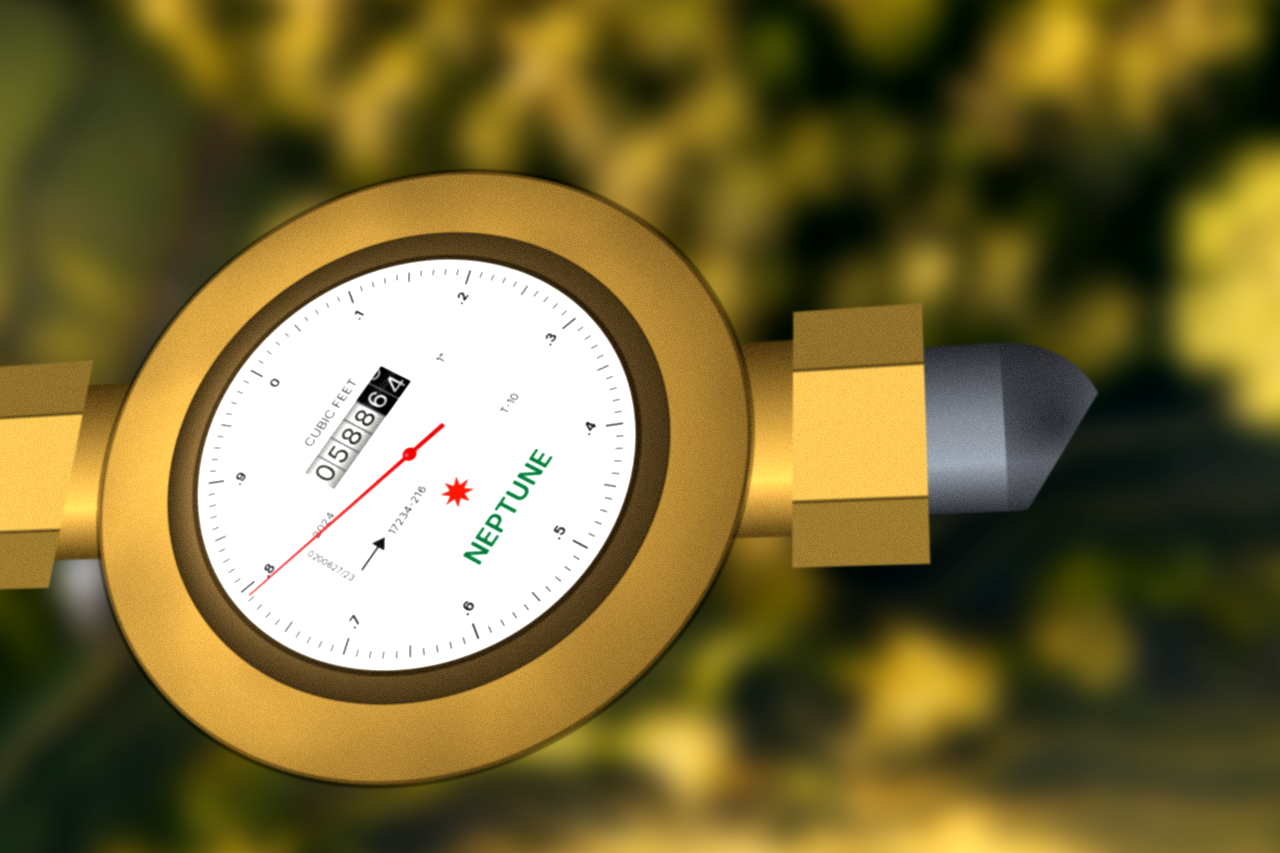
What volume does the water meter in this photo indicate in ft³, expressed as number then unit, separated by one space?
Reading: 58863.79 ft³
